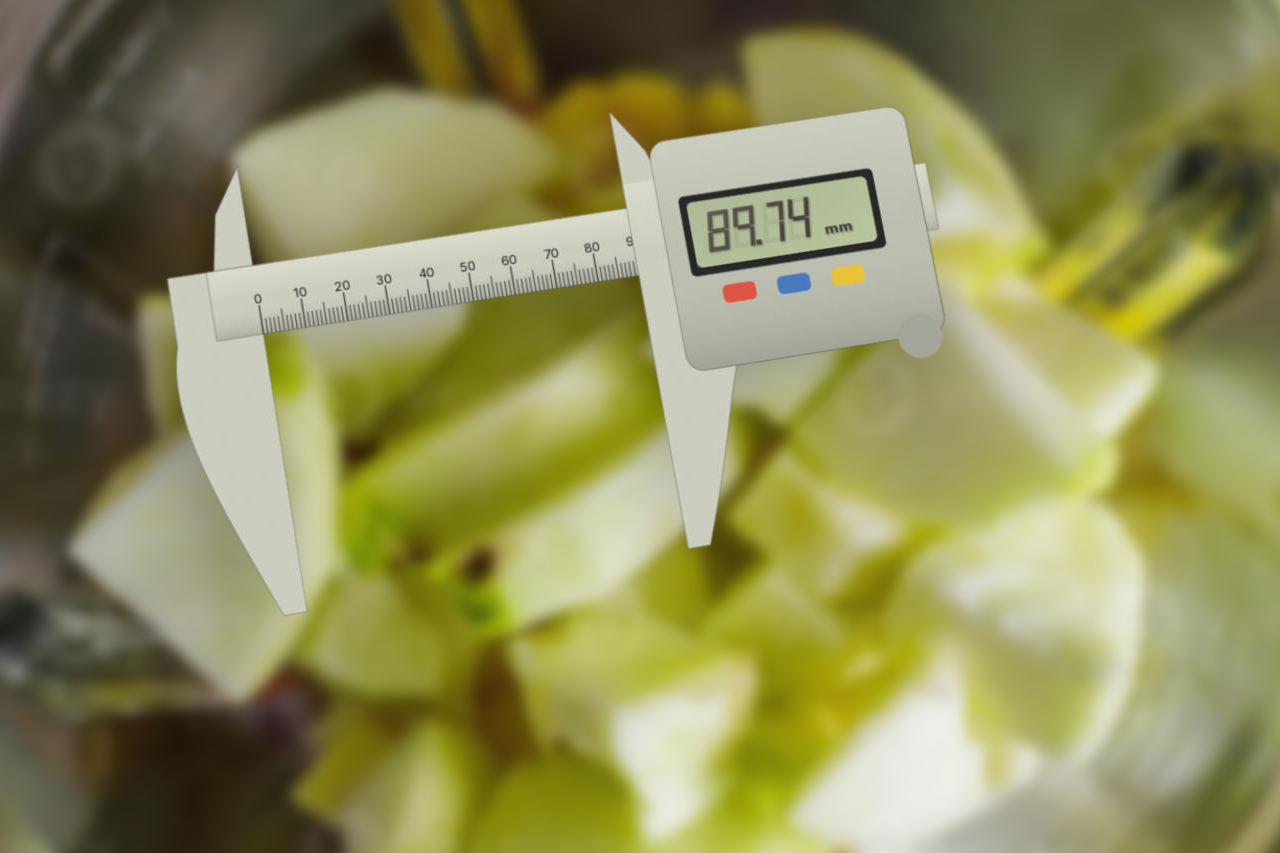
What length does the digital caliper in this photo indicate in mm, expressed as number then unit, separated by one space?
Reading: 89.74 mm
